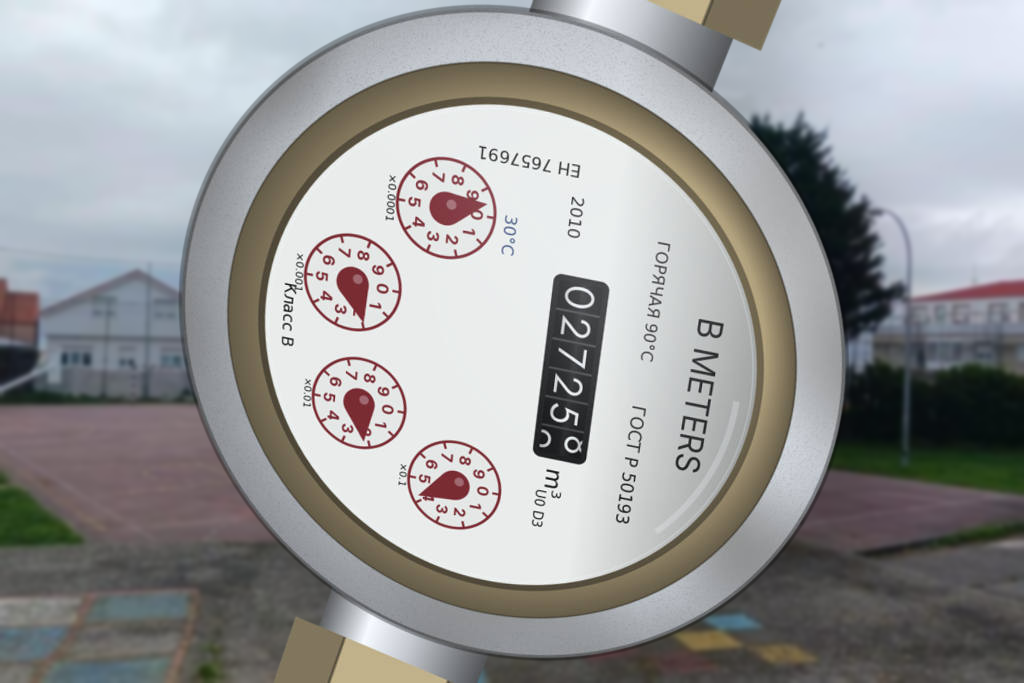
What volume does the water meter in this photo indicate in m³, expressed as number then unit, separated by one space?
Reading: 27258.4219 m³
